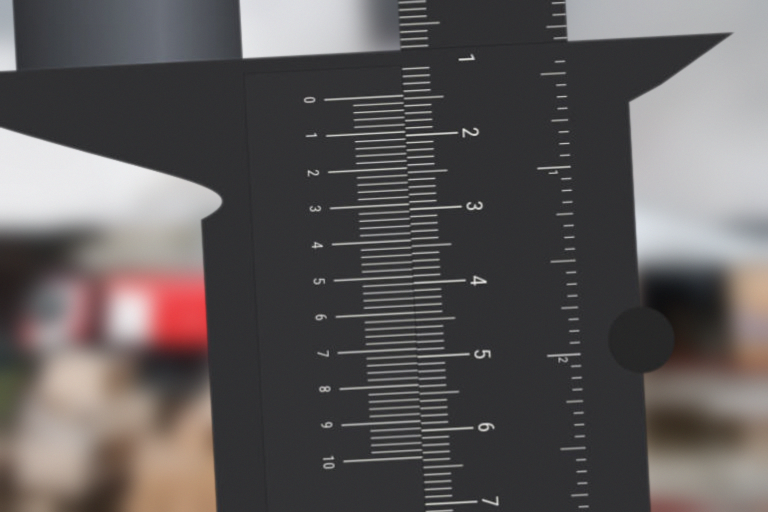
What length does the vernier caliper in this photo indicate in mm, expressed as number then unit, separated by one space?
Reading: 14.6 mm
